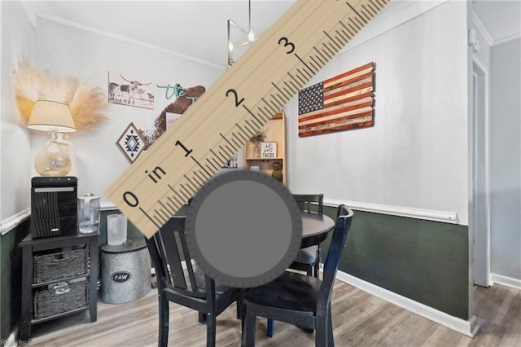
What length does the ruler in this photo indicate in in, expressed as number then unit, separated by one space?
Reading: 1.625 in
